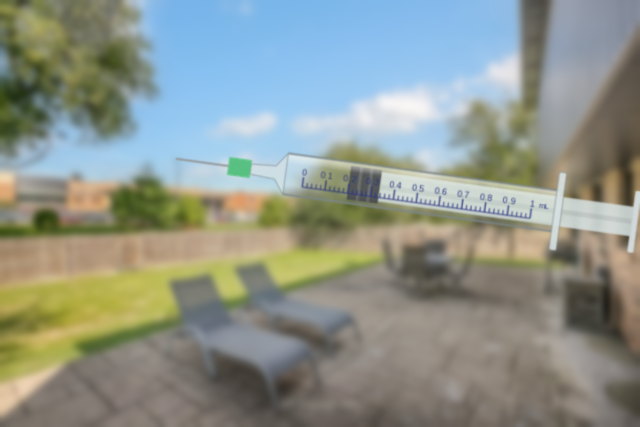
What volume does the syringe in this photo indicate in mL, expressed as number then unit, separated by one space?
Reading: 0.2 mL
